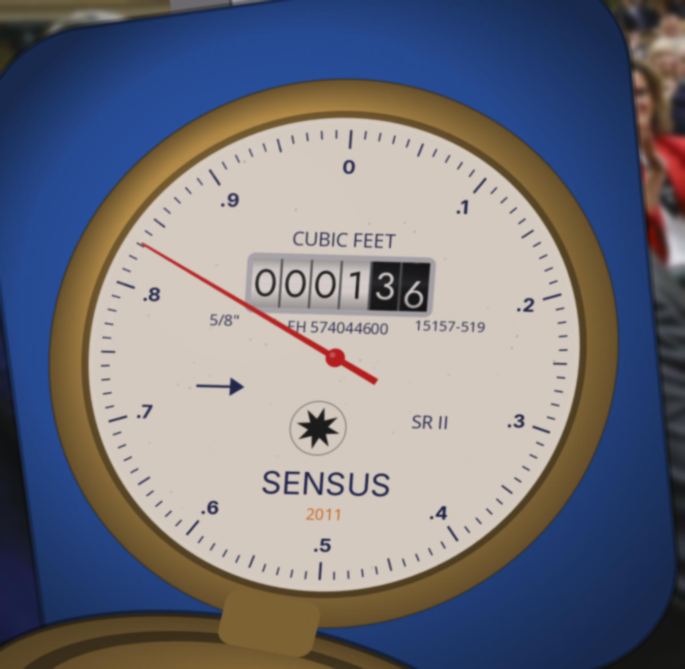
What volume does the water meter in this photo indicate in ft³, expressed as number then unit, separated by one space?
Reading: 135.83 ft³
